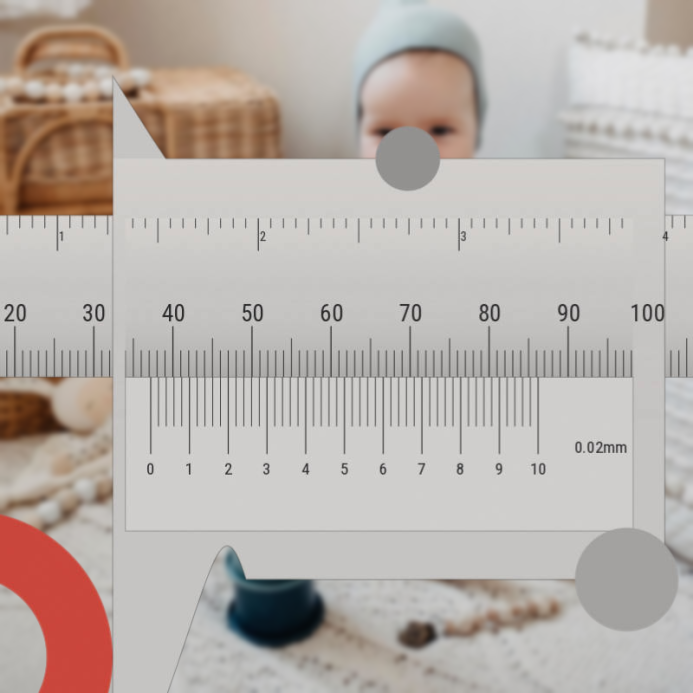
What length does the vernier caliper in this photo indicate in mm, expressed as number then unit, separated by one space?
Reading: 37.2 mm
